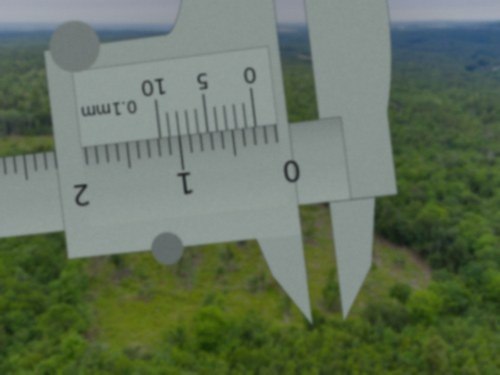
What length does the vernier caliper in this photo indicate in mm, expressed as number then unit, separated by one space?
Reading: 2.8 mm
